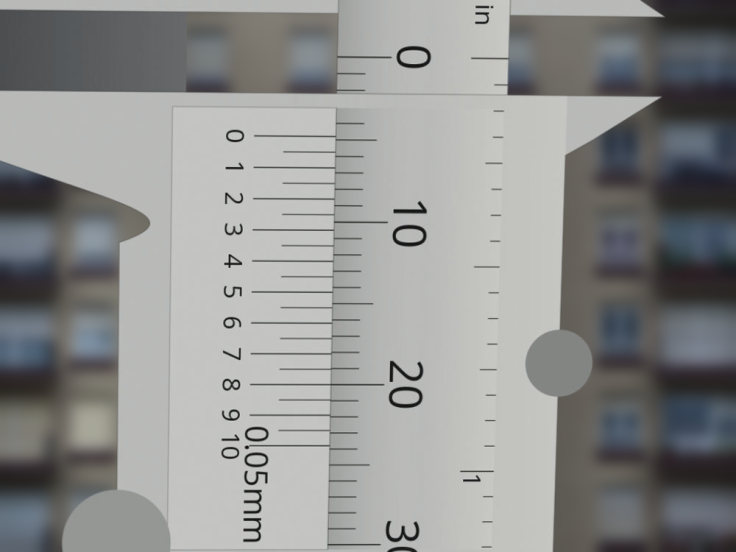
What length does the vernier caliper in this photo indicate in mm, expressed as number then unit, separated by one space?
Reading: 4.8 mm
